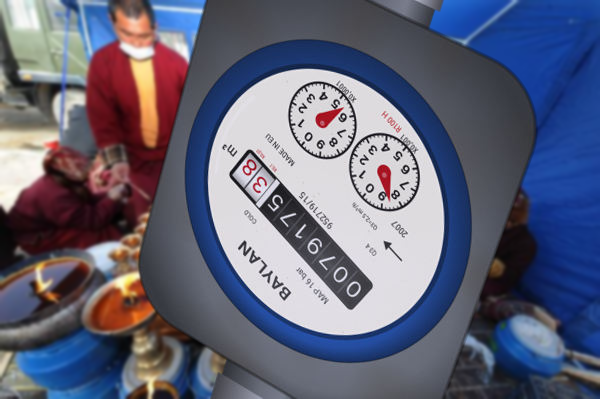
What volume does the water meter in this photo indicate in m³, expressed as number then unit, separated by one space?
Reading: 79175.3785 m³
